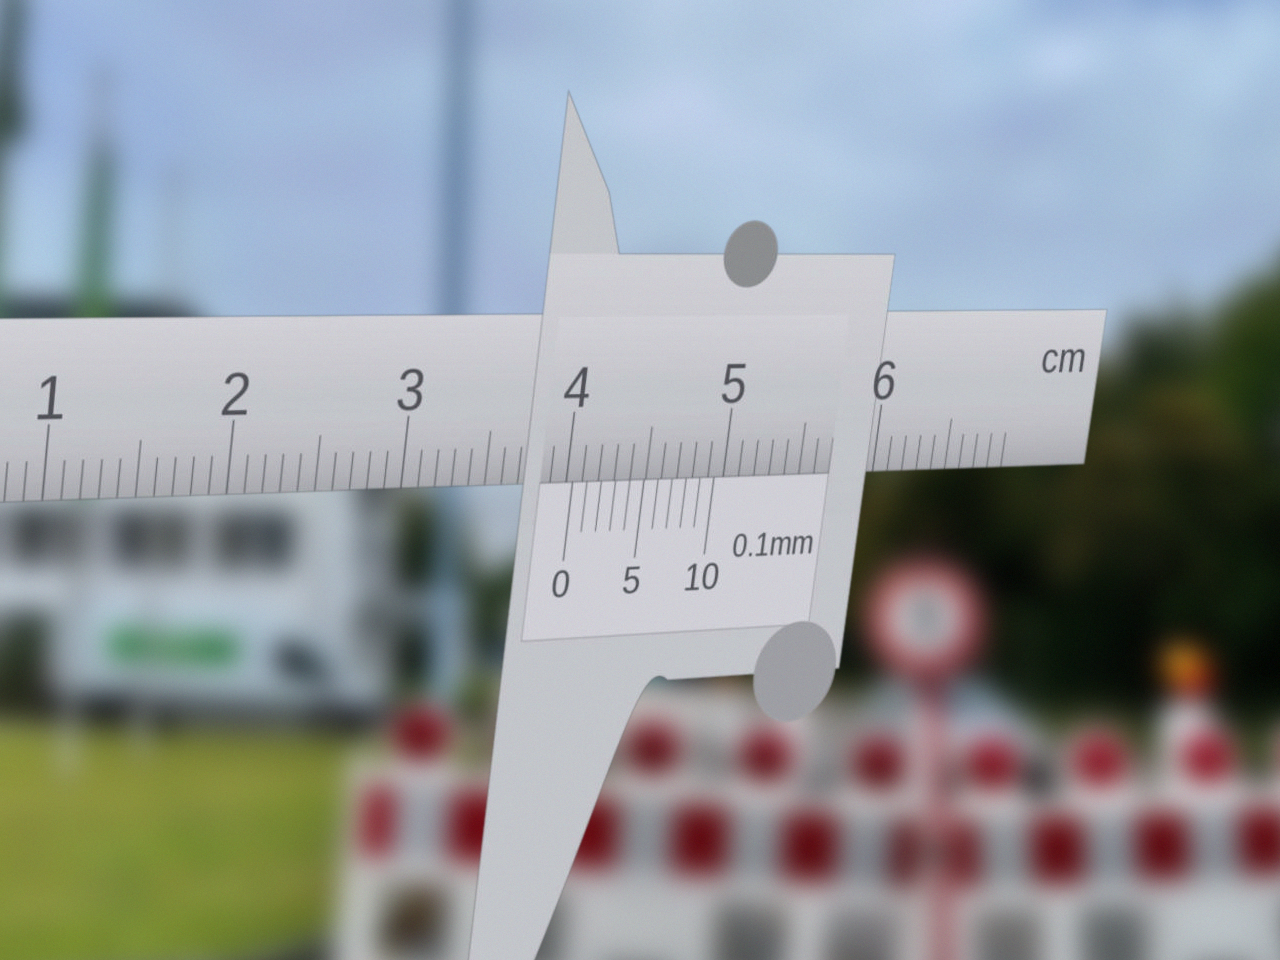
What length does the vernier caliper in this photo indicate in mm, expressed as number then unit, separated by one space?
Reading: 40.4 mm
